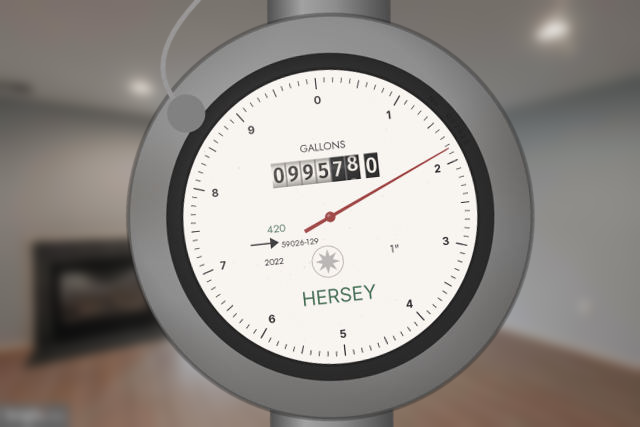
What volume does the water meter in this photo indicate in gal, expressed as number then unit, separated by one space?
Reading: 995781.8 gal
